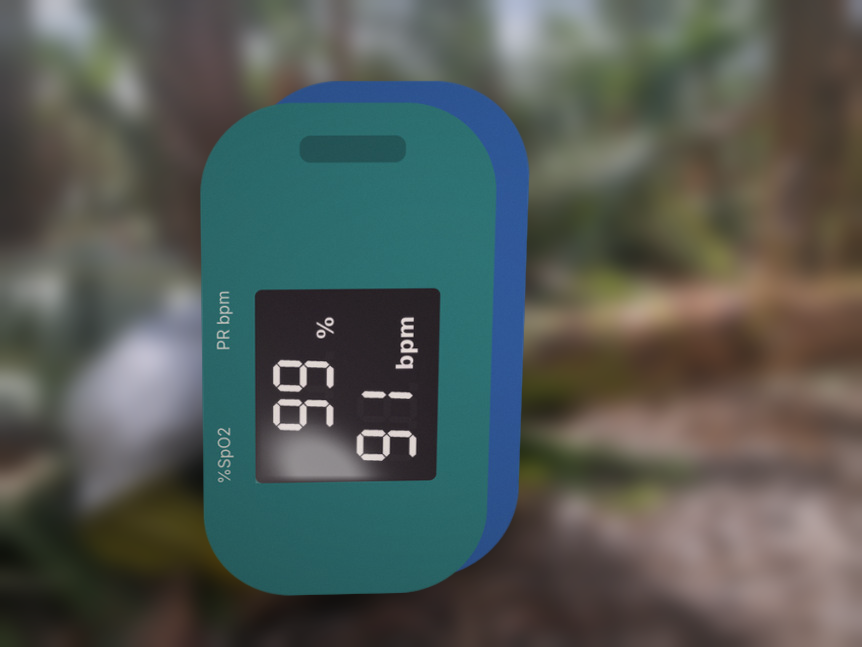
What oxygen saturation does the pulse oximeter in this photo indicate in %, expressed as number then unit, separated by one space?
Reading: 99 %
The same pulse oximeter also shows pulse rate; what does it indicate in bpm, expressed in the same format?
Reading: 91 bpm
